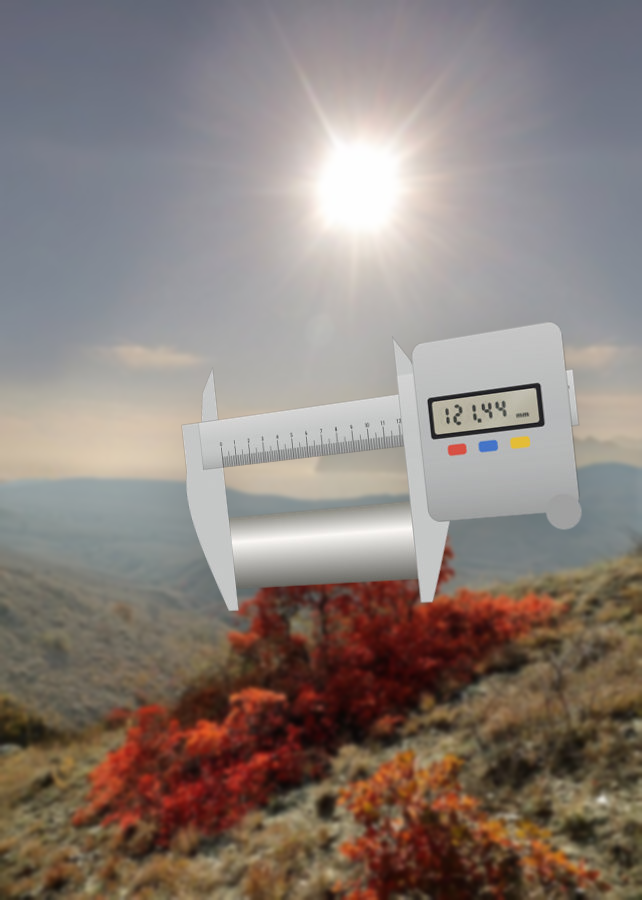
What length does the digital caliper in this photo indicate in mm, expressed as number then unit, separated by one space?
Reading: 121.44 mm
